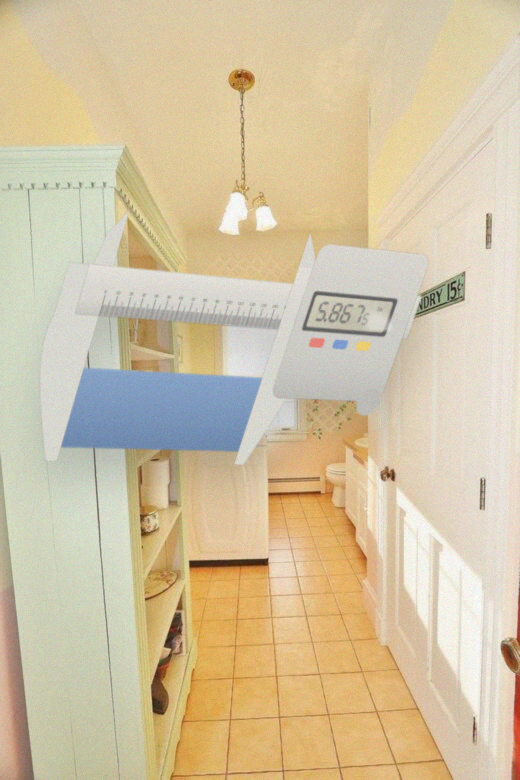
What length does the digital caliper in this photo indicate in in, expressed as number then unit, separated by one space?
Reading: 5.8675 in
